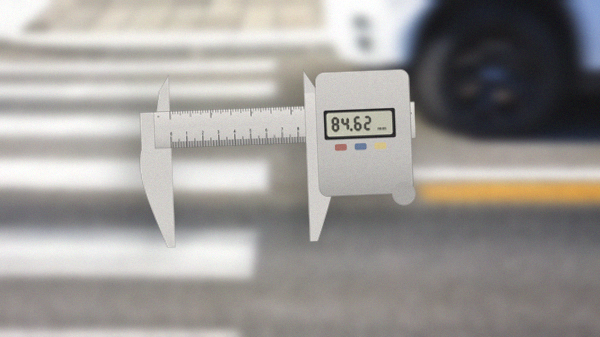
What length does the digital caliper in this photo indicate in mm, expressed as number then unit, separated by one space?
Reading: 84.62 mm
